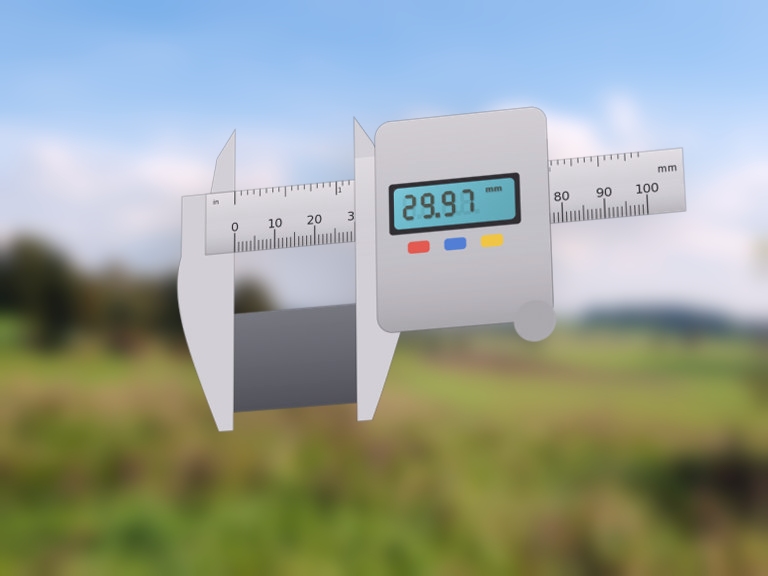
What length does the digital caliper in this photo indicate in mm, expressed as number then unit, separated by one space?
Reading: 29.97 mm
